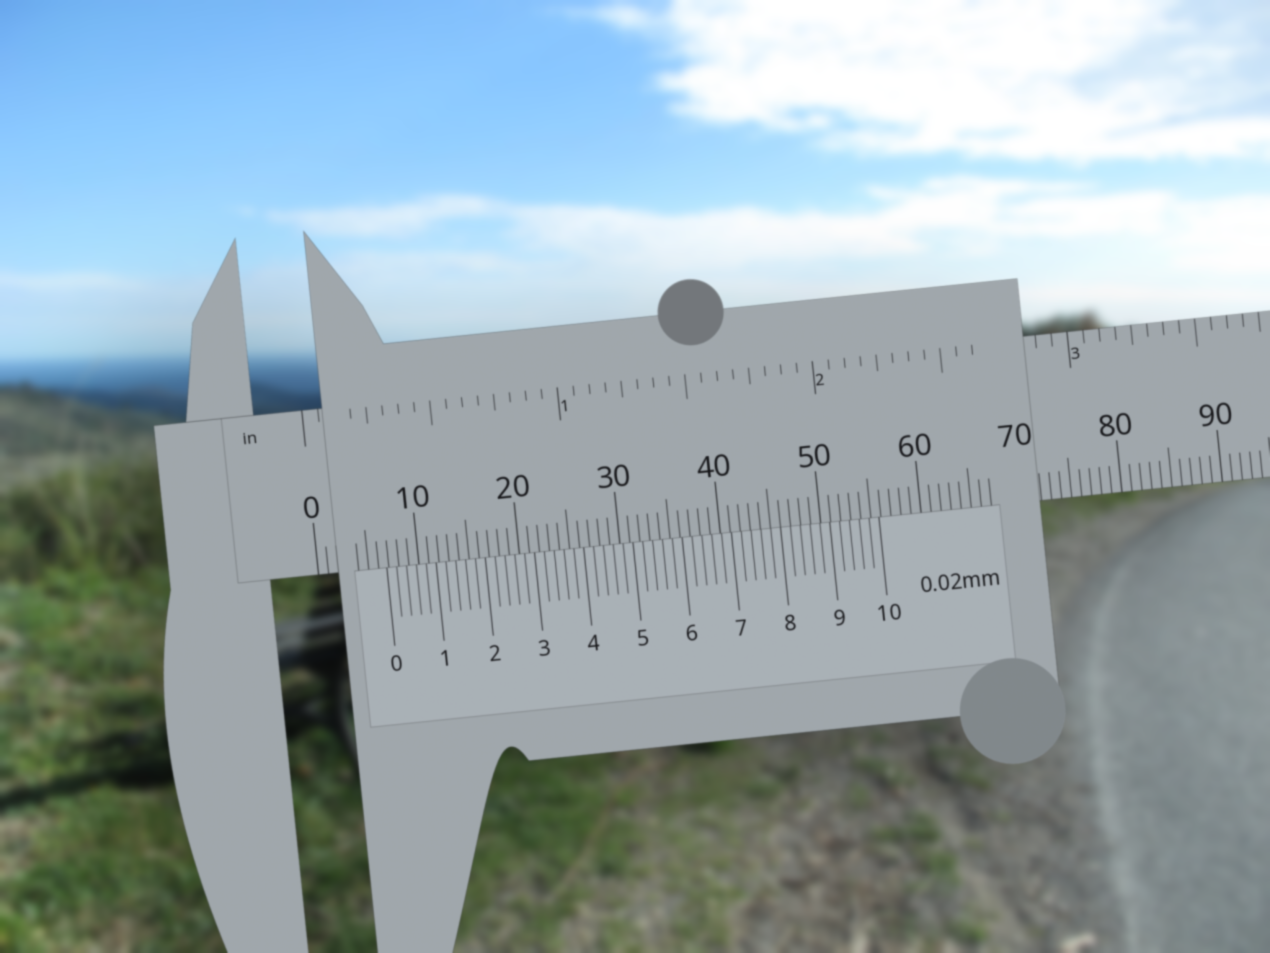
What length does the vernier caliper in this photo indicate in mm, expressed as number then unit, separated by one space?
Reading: 6.8 mm
